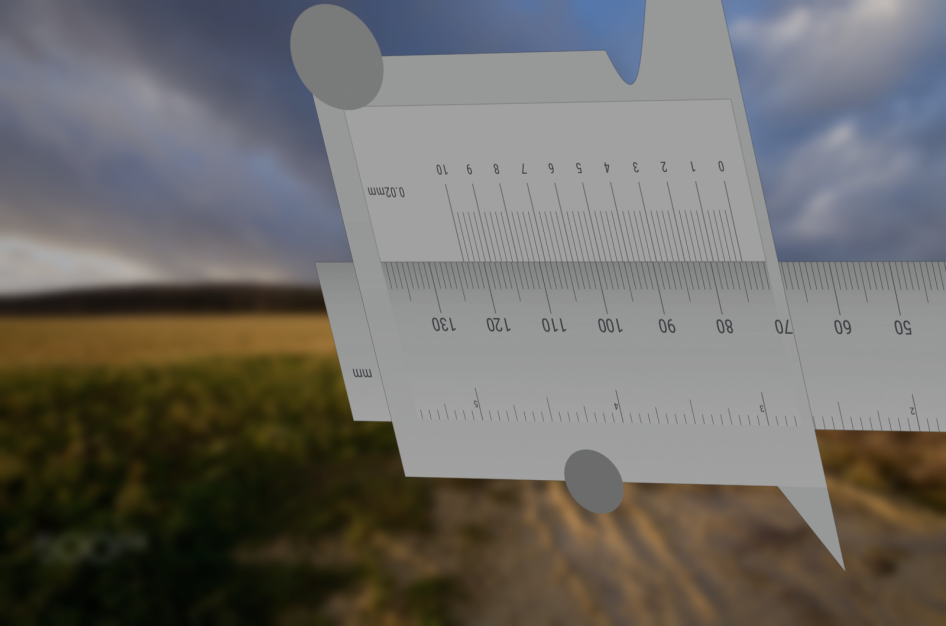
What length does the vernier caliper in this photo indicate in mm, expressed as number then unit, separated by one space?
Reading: 74.6 mm
